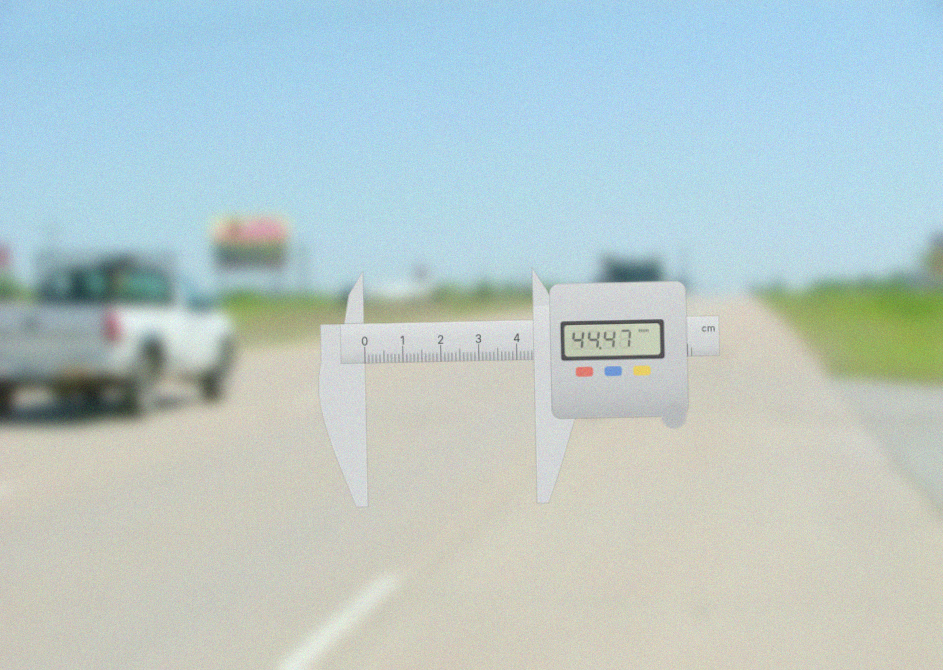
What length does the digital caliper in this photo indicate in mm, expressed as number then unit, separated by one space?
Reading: 44.47 mm
